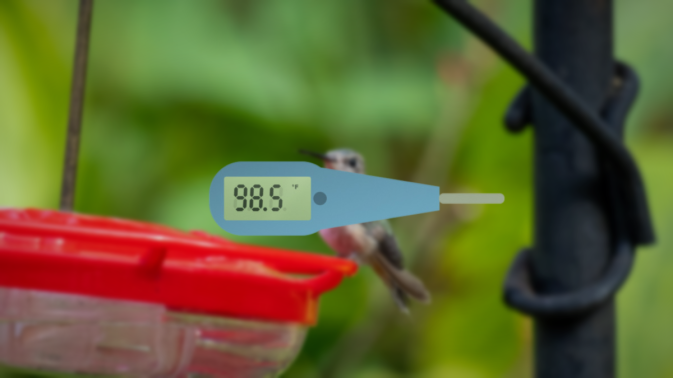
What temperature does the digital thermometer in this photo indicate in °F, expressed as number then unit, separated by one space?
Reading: 98.5 °F
